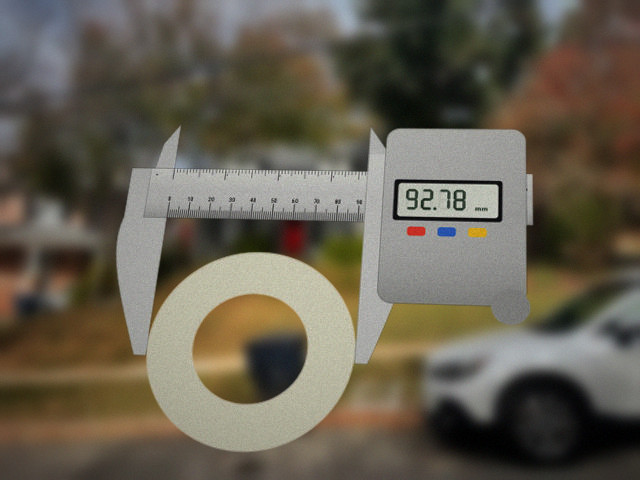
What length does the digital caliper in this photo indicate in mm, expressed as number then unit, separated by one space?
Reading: 92.78 mm
